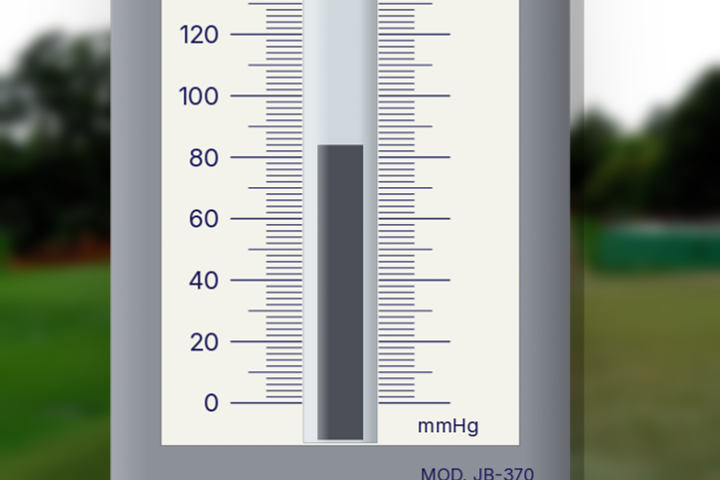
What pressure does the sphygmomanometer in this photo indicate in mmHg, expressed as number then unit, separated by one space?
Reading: 84 mmHg
